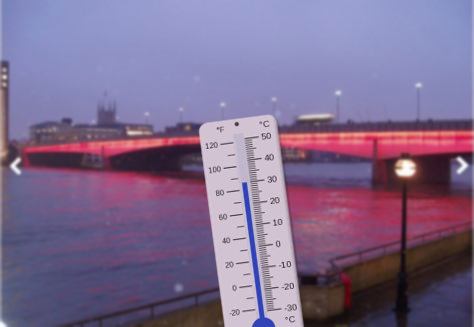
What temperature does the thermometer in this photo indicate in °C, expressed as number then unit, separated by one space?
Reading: 30 °C
